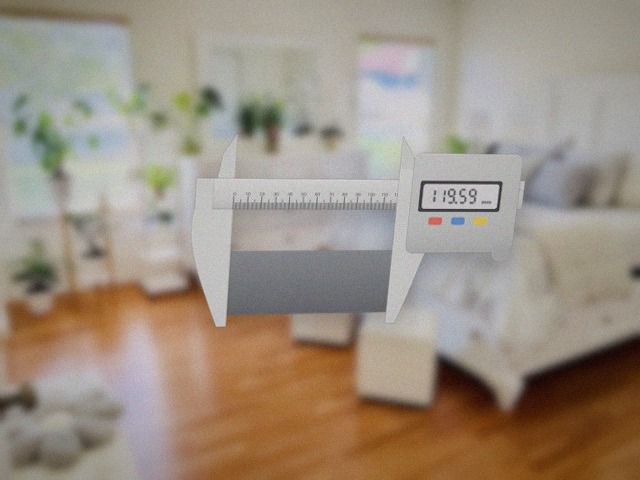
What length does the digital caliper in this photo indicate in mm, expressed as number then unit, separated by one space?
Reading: 119.59 mm
